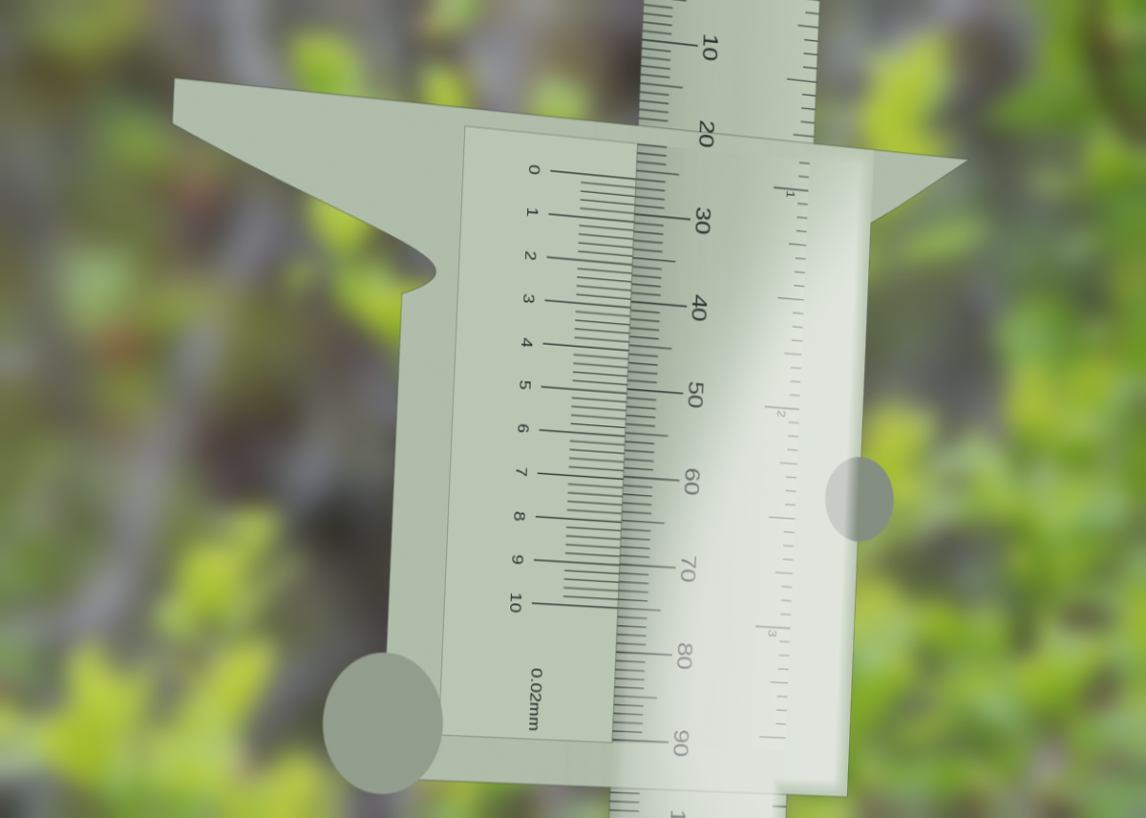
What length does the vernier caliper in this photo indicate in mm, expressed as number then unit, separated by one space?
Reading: 26.0 mm
